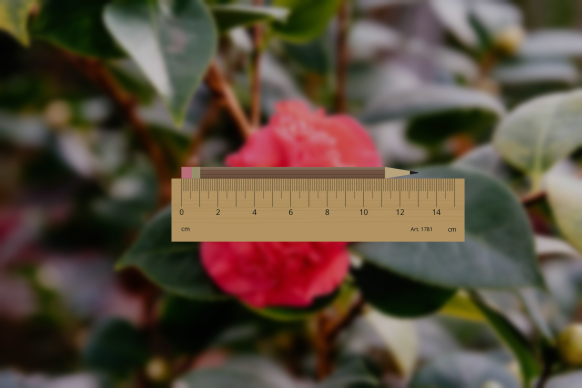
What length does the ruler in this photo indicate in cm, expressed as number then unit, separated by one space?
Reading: 13 cm
